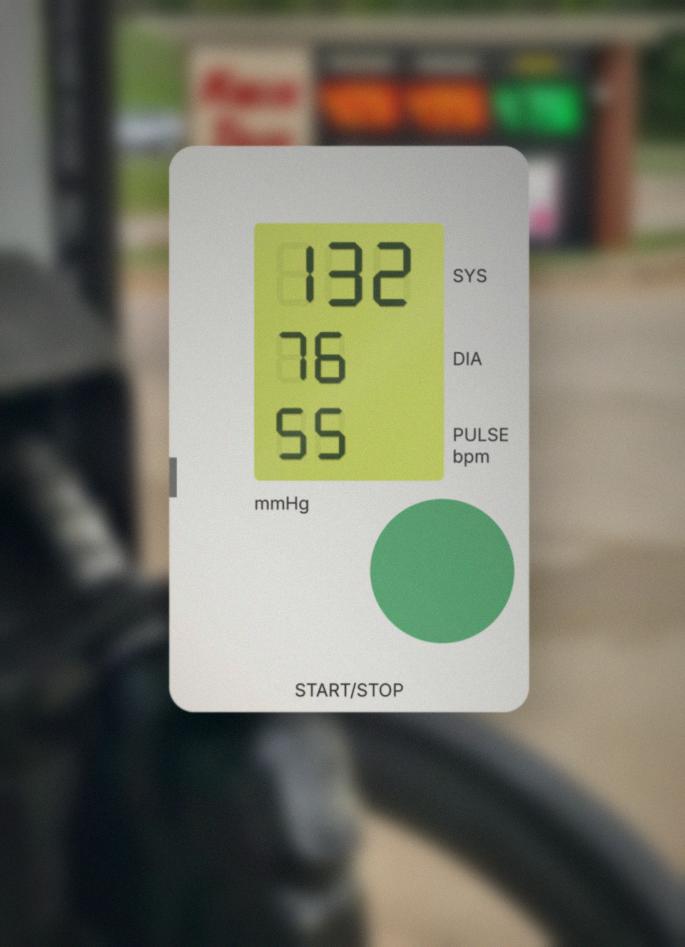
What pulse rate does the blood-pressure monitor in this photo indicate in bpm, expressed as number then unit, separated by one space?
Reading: 55 bpm
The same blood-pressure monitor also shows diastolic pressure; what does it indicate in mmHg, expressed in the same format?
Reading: 76 mmHg
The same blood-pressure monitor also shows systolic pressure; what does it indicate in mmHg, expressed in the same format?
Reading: 132 mmHg
